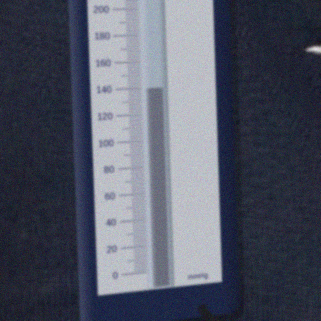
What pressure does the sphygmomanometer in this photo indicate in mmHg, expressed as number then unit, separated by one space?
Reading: 140 mmHg
